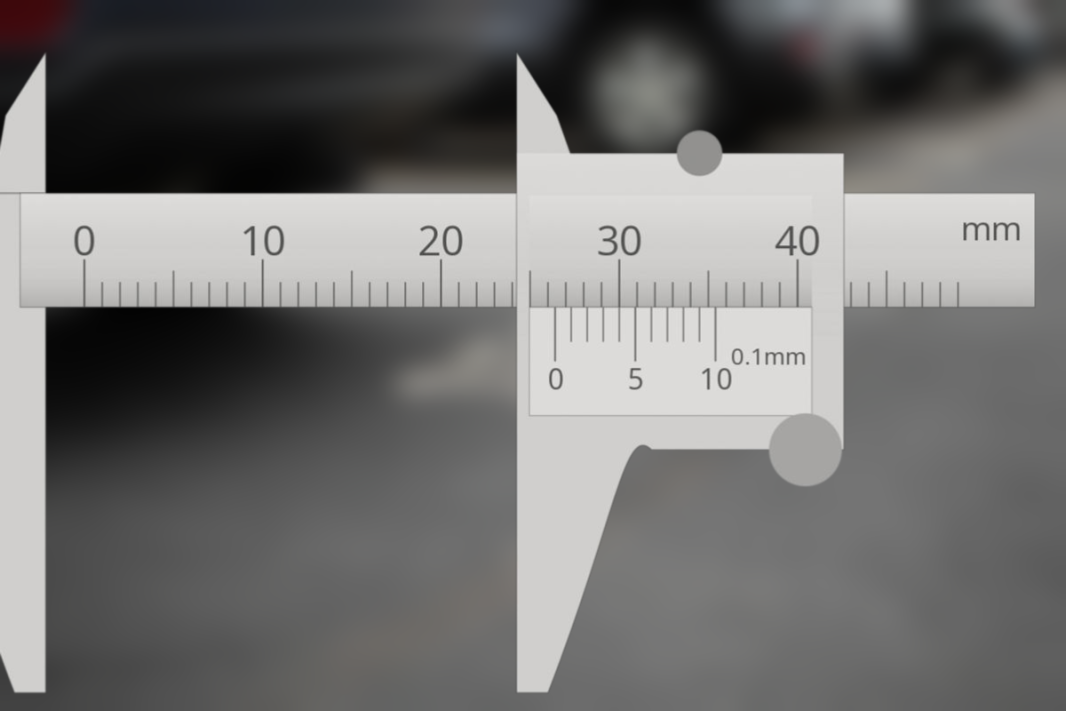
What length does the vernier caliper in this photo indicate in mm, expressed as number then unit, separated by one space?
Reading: 26.4 mm
